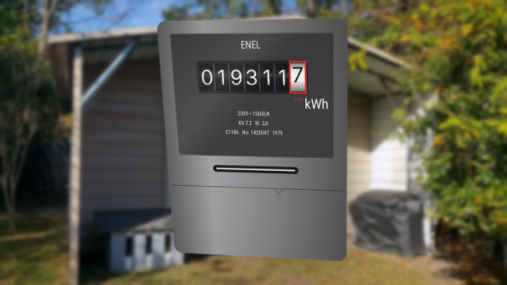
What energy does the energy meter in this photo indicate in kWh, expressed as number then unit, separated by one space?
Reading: 19311.7 kWh
